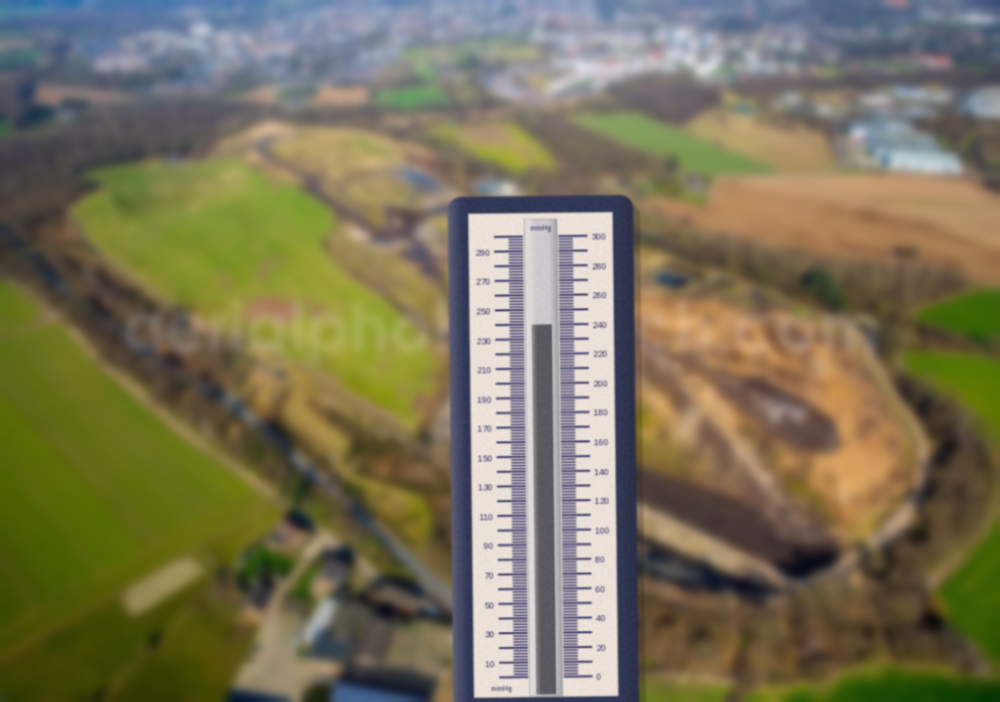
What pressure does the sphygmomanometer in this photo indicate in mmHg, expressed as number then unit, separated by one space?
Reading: 240 mmHg
